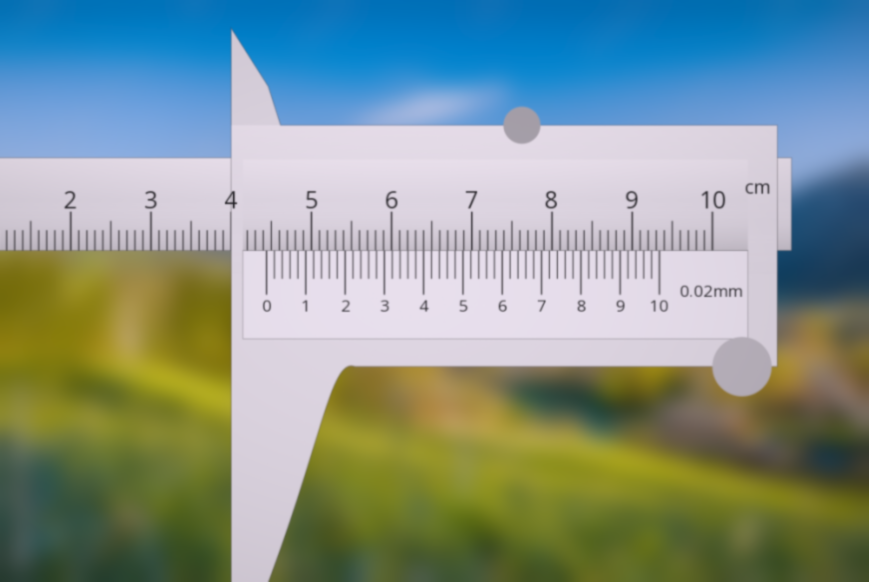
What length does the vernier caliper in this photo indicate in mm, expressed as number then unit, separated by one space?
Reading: 44.4 mm
